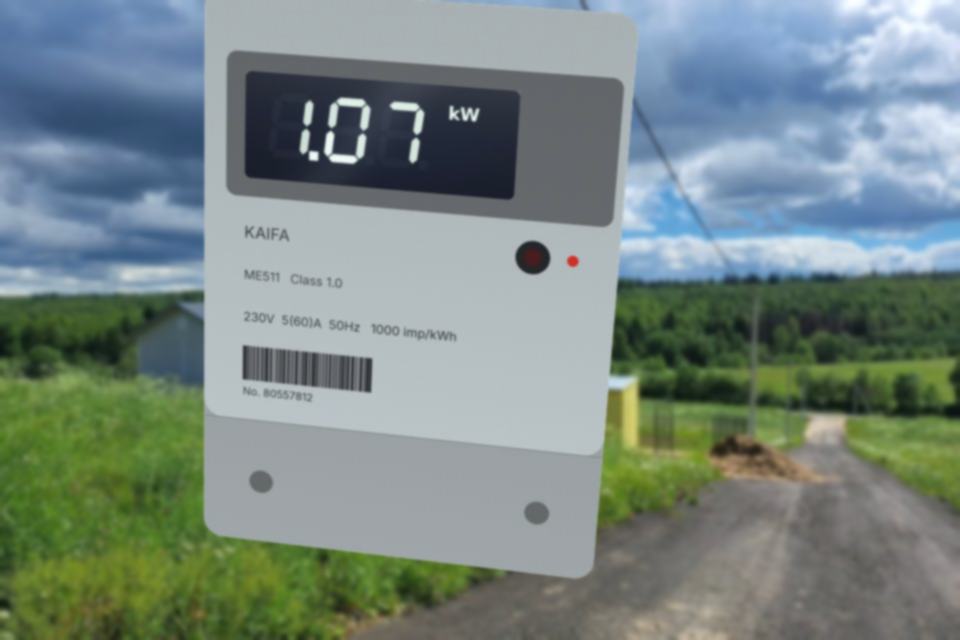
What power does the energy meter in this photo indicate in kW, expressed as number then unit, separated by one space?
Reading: 1.07 kW
